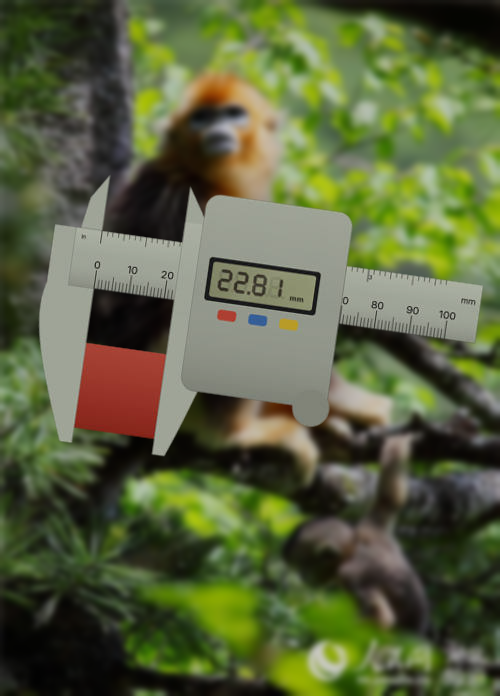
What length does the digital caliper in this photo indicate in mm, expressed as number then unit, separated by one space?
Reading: 22.81 mm
